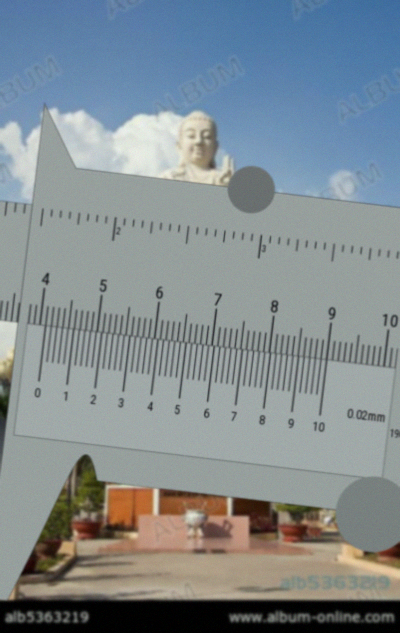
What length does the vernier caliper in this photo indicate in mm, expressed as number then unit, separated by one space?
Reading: 41.0 mm
